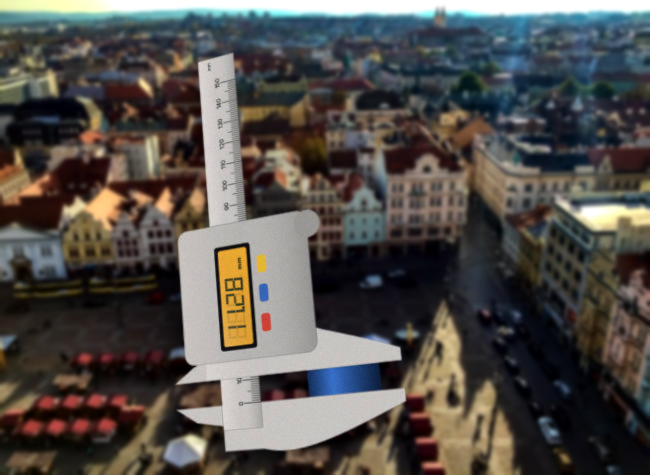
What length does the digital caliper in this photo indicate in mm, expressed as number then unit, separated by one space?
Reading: 11.28 mm
